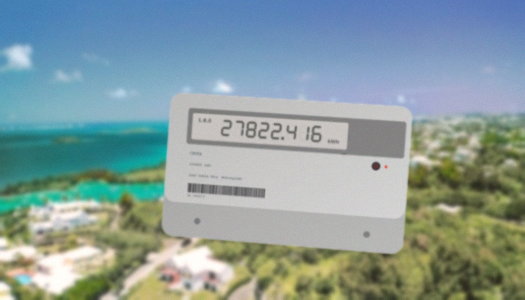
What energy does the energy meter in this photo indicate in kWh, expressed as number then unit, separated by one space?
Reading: 27822.416 kWh
